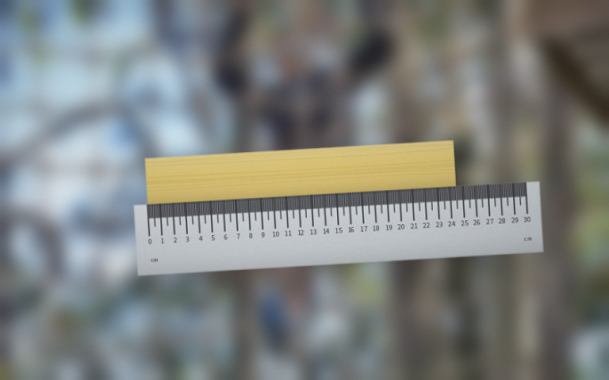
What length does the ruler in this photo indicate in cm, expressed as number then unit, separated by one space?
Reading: 24.5 cm
